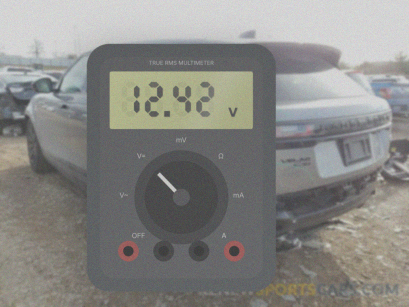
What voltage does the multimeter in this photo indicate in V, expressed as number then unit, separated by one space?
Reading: 12.42 V
